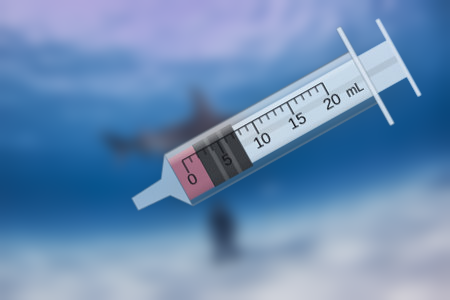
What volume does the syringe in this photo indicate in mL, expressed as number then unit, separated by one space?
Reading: 2 mL
